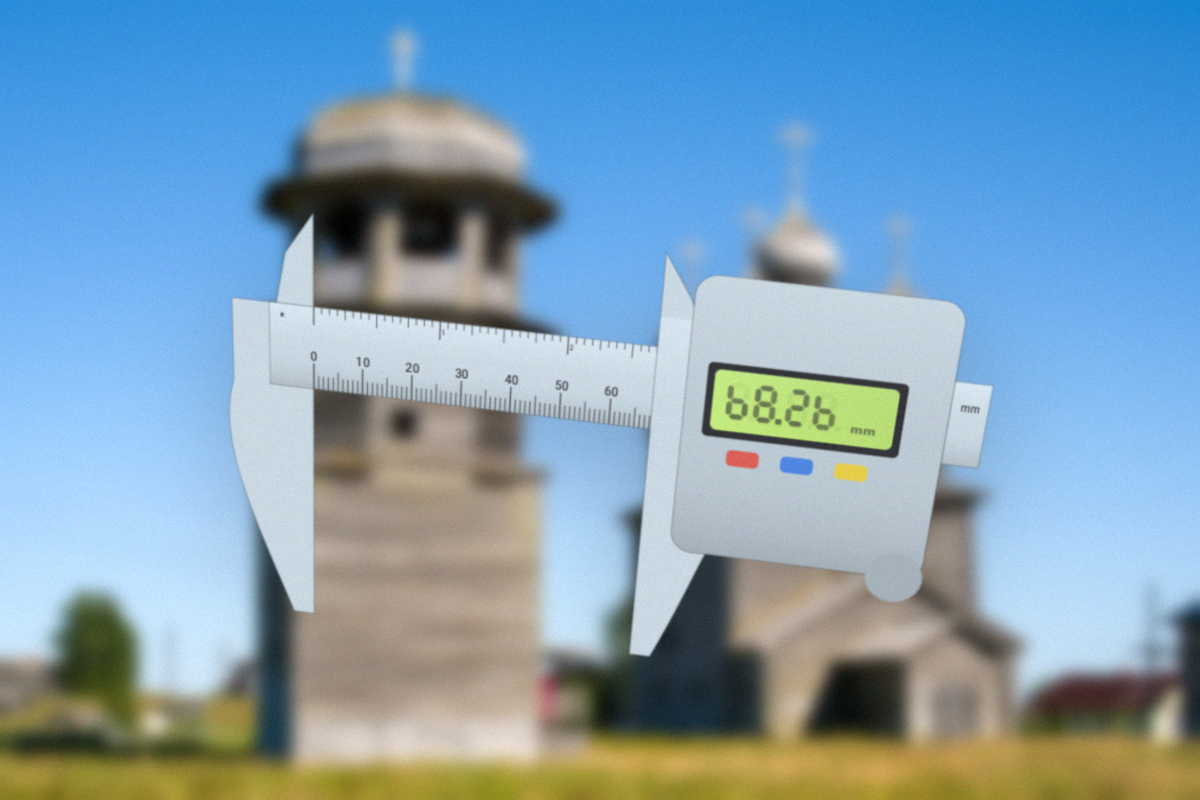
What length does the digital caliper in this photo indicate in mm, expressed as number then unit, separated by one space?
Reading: 68.26 mm
